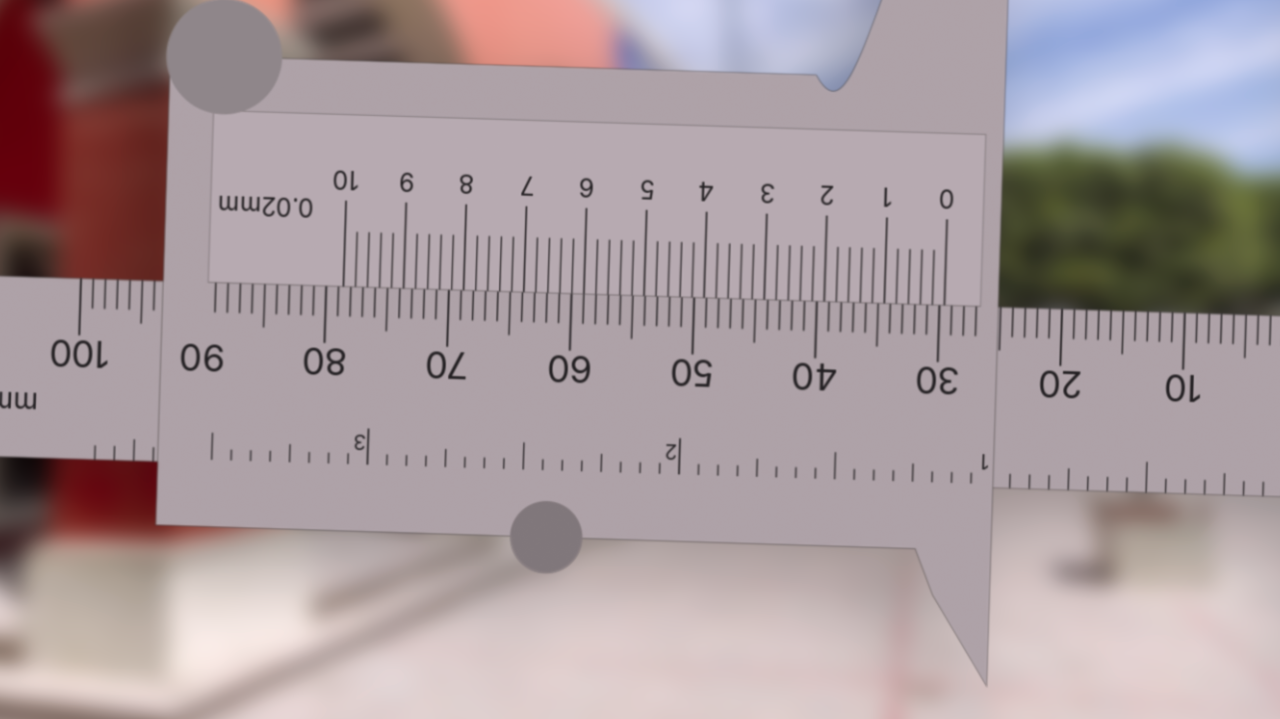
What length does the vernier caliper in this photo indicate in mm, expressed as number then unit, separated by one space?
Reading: 29.6 mm
